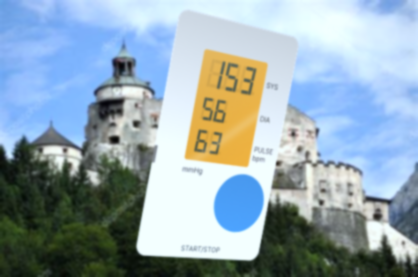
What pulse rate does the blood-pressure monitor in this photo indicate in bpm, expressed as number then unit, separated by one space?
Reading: 63 bpm
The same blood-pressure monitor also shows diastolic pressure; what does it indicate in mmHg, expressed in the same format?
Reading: 56 mmHg
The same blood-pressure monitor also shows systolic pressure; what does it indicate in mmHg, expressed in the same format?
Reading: 153 mmHg
